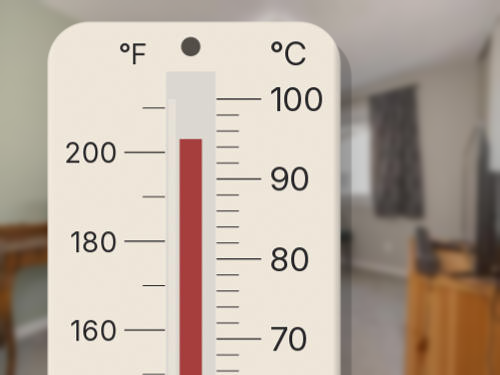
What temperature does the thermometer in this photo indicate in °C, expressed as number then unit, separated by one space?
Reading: 95 °C
